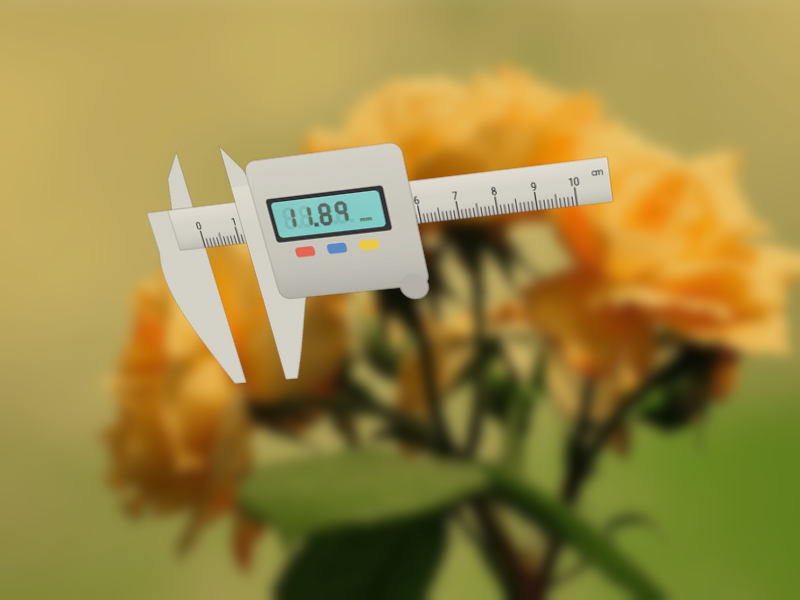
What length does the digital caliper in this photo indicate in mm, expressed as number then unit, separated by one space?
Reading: 11.89 mm
